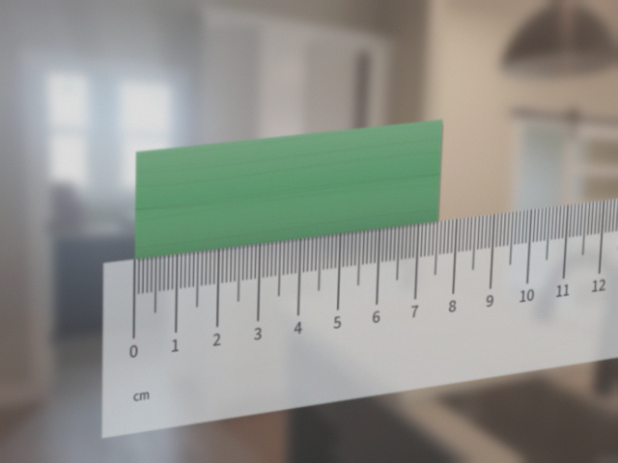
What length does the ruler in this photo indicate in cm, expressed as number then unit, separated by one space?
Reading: 7.5 cm
